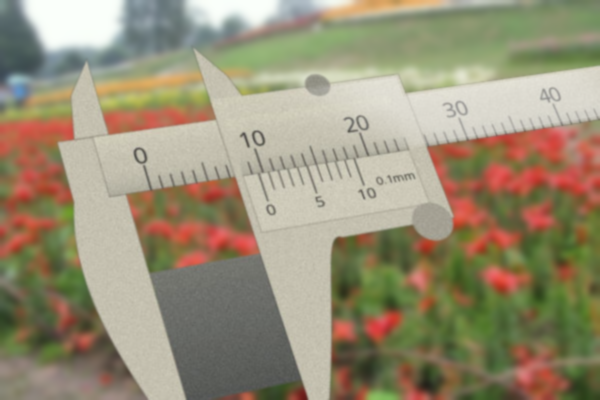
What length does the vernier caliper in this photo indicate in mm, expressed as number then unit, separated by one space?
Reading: 9.6 mm
